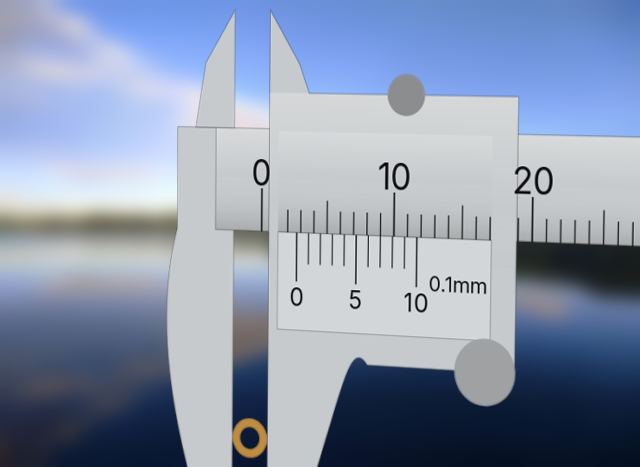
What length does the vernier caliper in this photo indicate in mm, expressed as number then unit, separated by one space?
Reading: 2.7 mm
